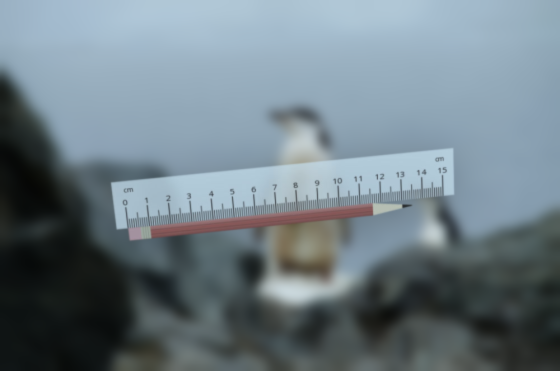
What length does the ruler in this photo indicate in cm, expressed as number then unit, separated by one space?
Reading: 13.5 cm
